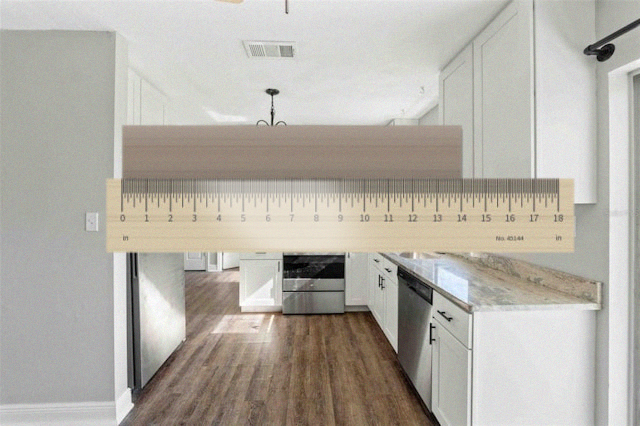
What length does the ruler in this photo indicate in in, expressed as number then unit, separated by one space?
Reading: 14 in
